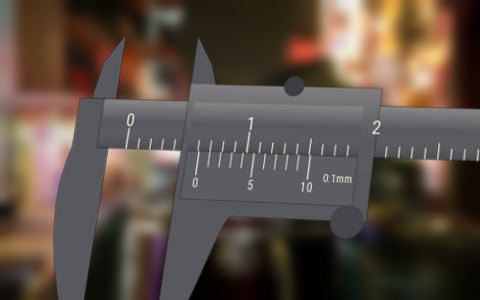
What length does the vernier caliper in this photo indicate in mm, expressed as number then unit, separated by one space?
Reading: 6.1 mm
